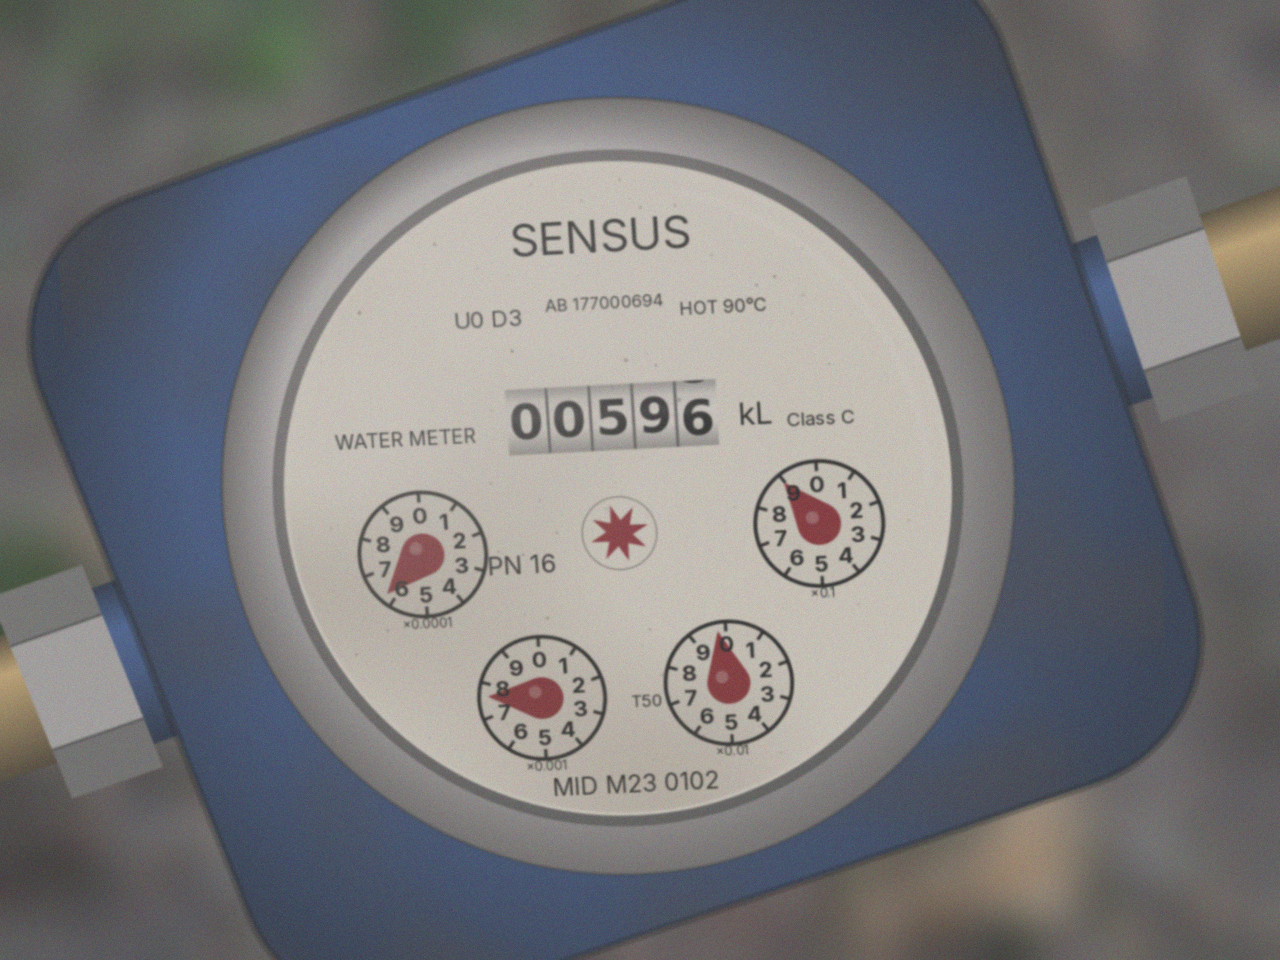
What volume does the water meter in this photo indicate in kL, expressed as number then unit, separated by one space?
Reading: 595.8976 kL
